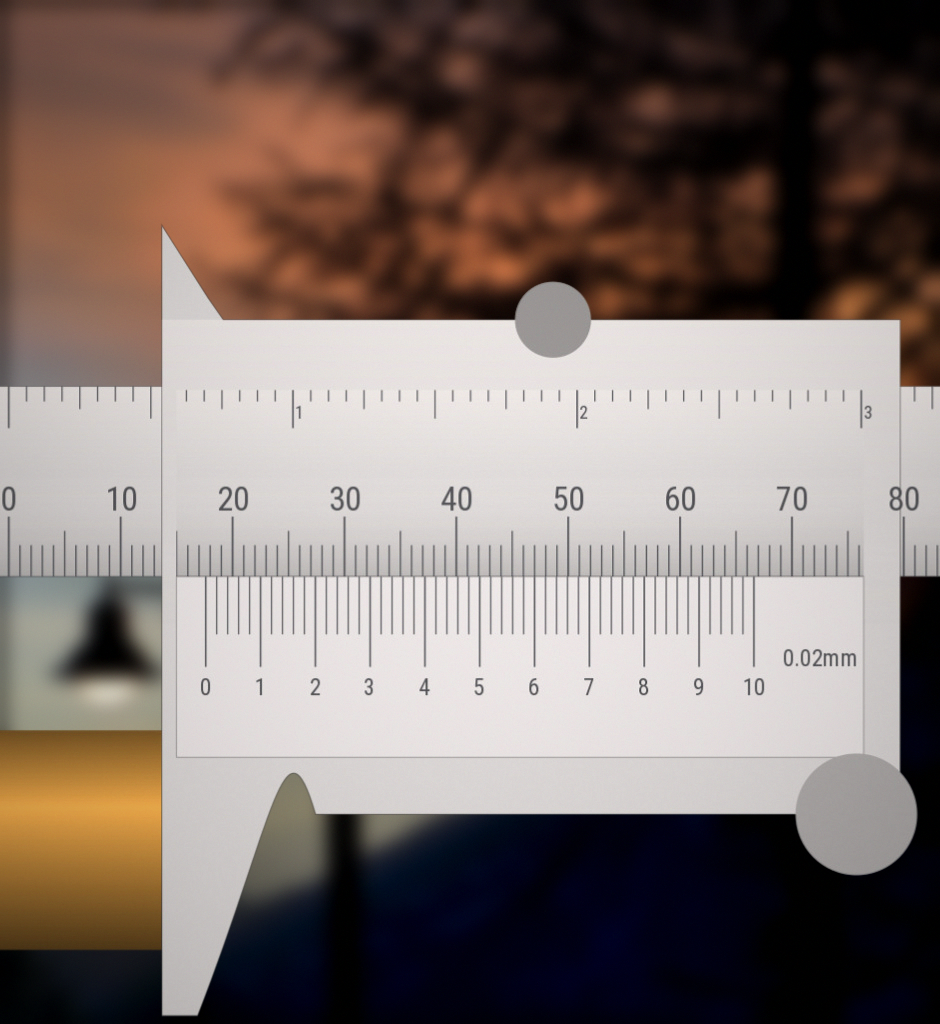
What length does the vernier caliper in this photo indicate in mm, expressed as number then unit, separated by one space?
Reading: 17.6 mm
